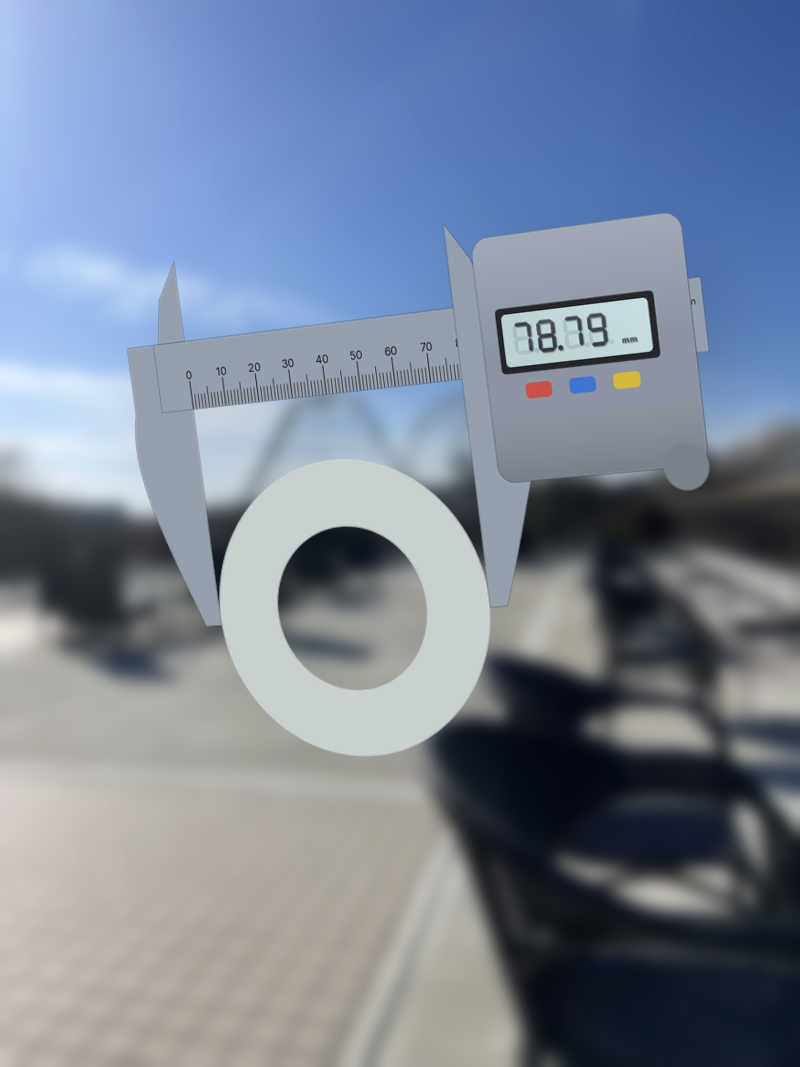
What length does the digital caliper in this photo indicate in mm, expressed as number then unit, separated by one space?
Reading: 78.79 mm
